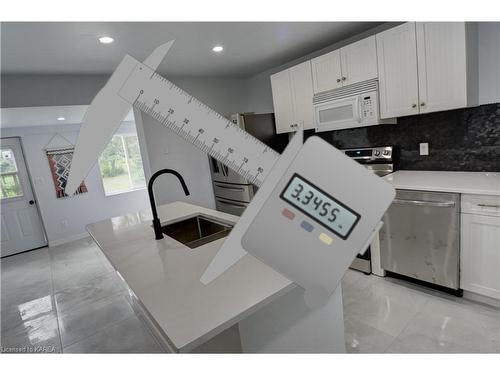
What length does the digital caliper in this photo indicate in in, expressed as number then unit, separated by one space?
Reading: 3.3455 in
